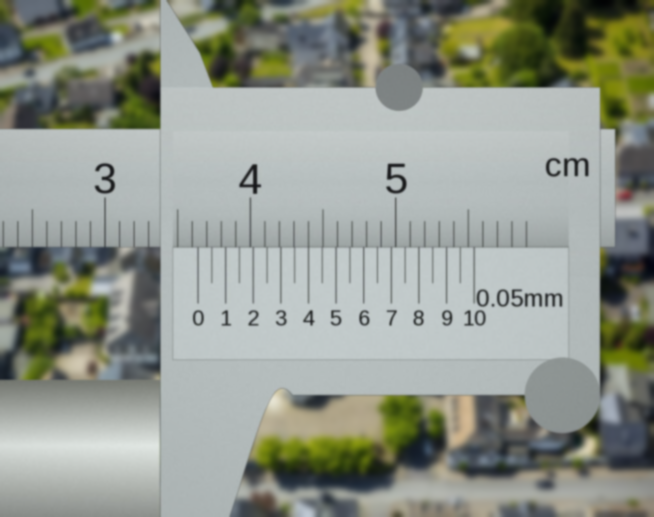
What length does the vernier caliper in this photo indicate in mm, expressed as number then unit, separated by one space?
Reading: 36.4 mm
